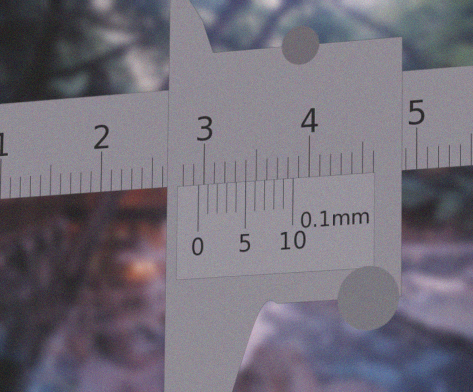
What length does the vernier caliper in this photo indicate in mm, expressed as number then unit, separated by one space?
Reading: 29.5 mm
